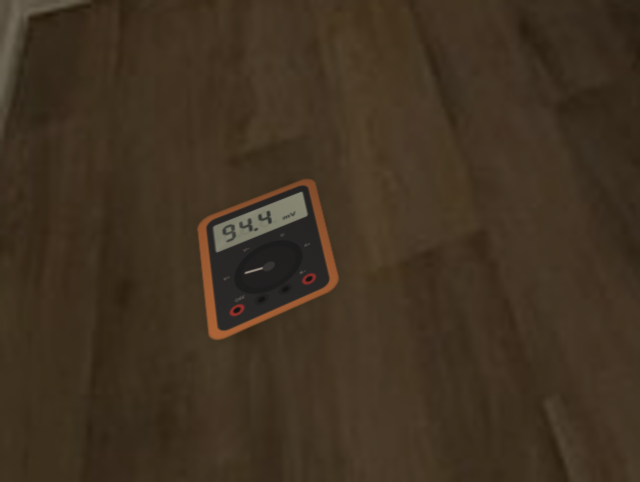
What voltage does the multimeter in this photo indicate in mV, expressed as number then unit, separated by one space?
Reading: 94.4 mV
